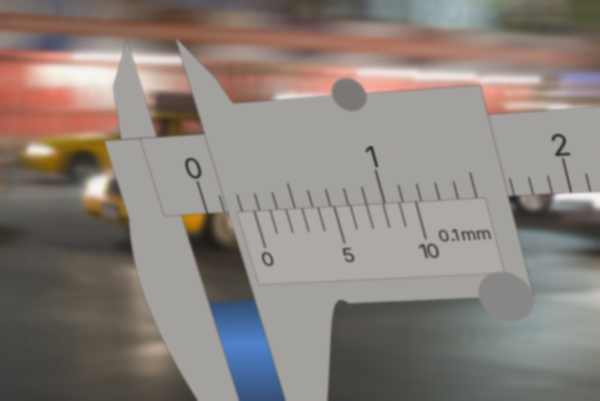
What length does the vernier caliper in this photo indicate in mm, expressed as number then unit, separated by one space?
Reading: 2.7 mm
